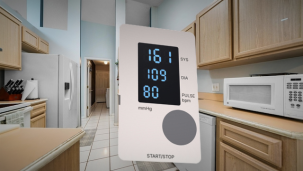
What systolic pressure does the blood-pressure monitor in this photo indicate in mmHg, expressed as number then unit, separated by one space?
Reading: 161 mmHg
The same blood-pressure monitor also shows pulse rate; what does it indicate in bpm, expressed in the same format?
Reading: 80 bpm
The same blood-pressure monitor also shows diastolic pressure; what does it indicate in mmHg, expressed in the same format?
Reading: 109 mmHg
